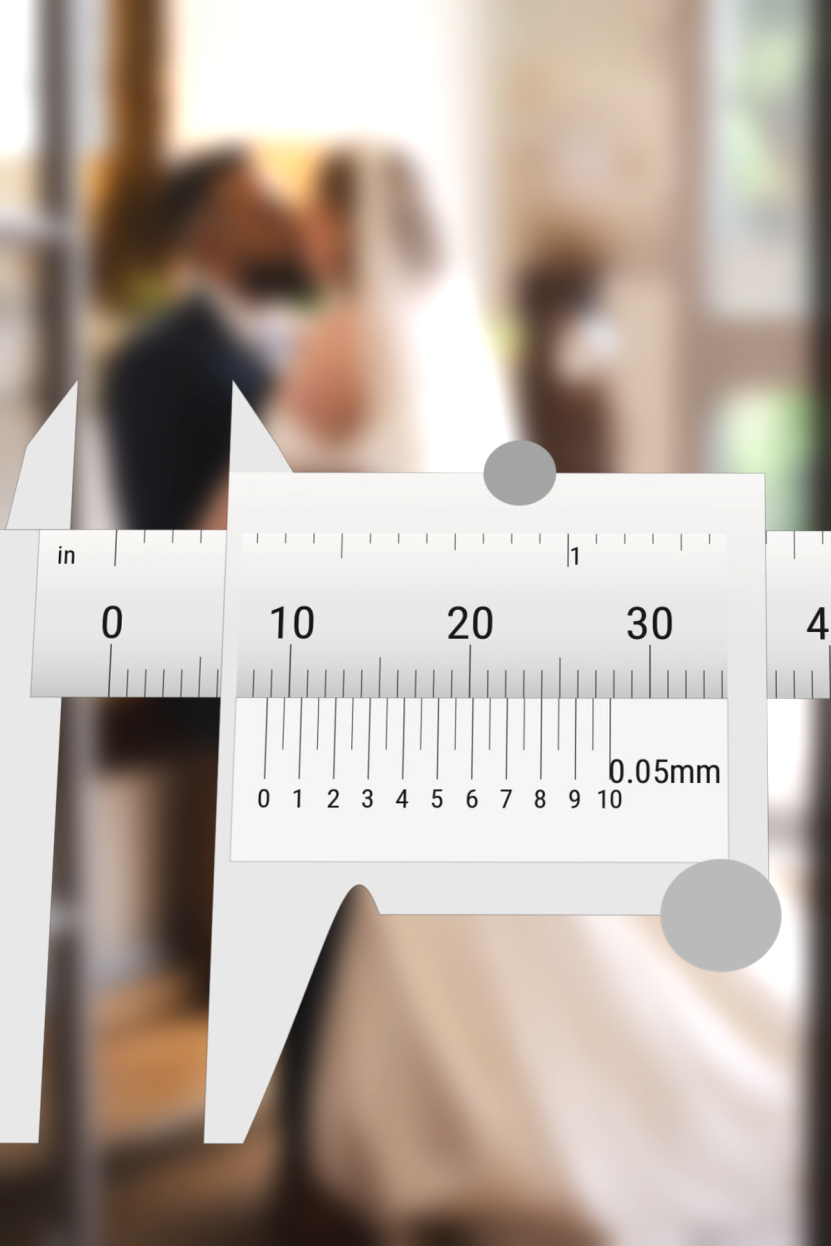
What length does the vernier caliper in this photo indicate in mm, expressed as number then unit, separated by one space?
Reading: 8.8 mm
